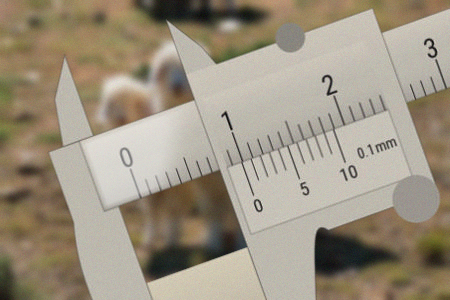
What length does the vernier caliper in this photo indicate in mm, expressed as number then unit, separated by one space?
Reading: 9.9 mm
